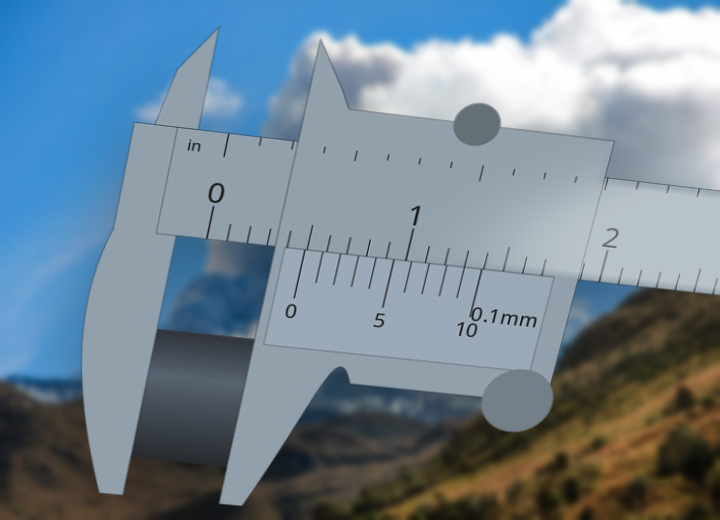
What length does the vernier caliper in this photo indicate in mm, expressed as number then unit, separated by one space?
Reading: 4.9 mm
